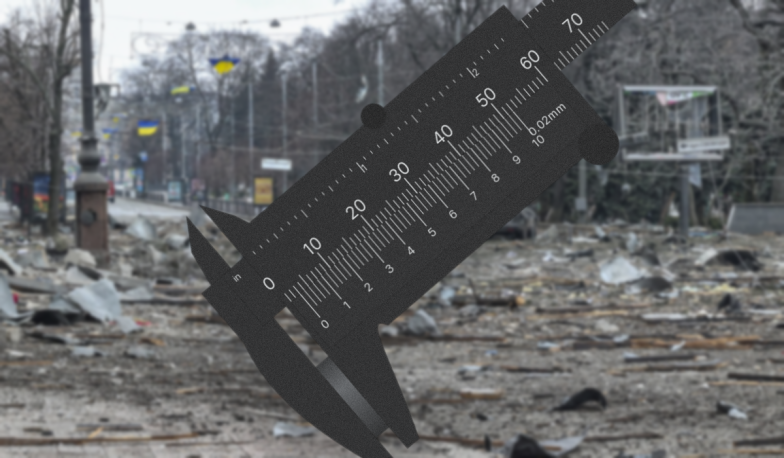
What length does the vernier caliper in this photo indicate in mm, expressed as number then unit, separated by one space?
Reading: 3.0 mm
